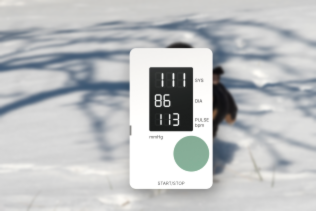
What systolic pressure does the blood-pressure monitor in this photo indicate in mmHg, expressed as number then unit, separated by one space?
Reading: 111 mmHg
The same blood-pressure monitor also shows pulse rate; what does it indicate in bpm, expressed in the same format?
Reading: 113 bpm
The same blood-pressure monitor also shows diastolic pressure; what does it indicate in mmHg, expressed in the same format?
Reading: 86 mmHg
